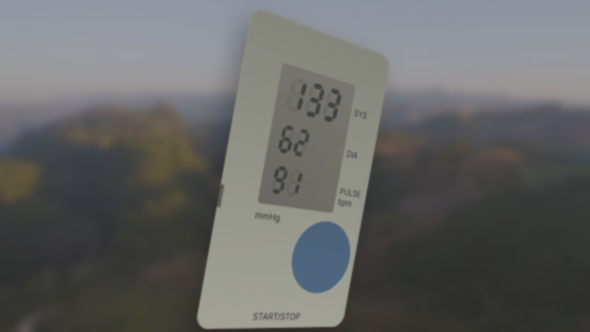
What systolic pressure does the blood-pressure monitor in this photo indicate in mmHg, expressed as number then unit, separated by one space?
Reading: 133 mmHg
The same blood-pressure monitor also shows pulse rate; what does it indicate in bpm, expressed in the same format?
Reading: 91 bpm
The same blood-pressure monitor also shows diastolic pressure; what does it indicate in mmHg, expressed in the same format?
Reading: 62 mmHg
